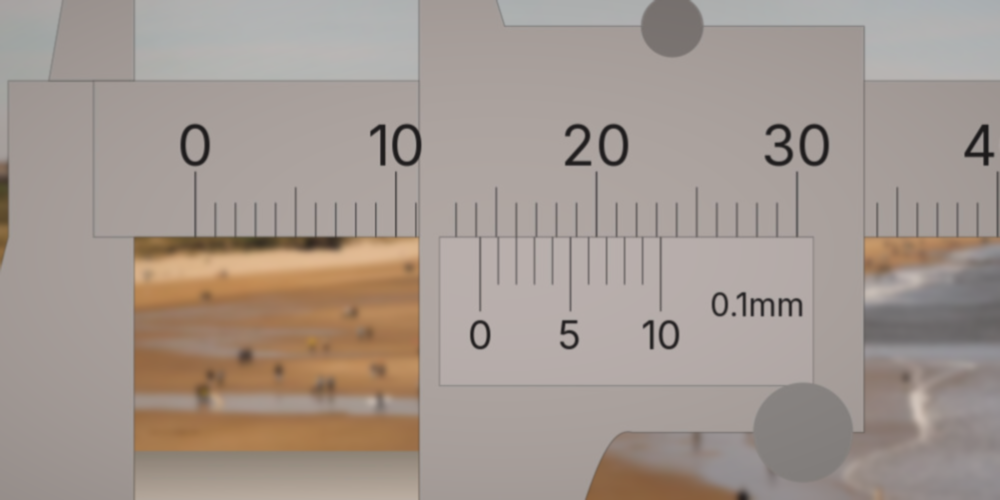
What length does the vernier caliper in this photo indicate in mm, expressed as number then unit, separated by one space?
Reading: 14.2 mm
